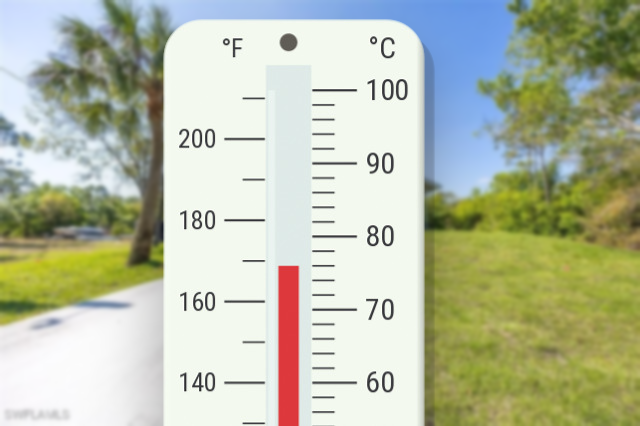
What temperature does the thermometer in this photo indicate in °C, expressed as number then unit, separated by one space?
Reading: 76 °C
